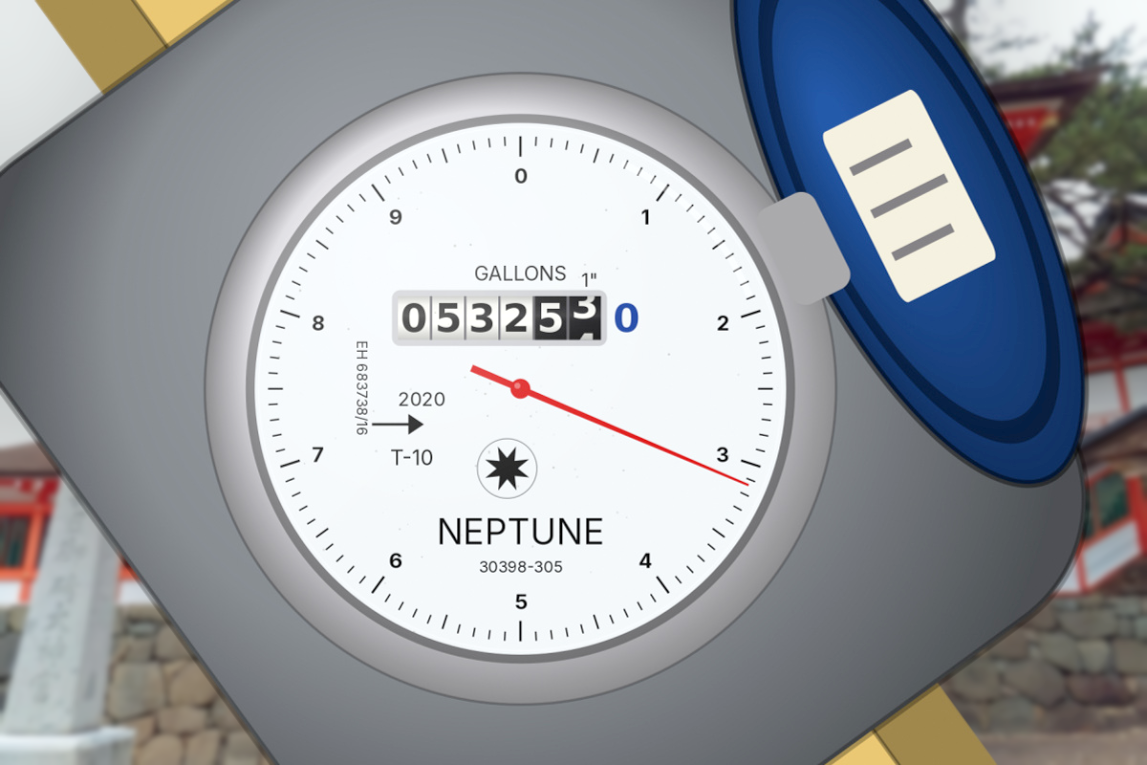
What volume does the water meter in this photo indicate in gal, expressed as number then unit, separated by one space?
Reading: 532533.1 gal
